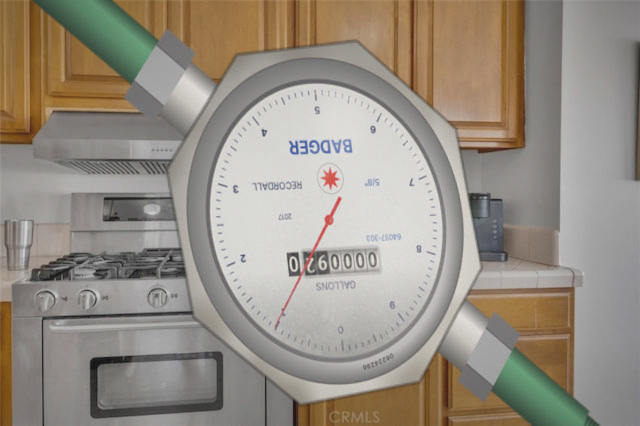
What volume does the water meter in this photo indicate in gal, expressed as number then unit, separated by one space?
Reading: 921.0 gal
